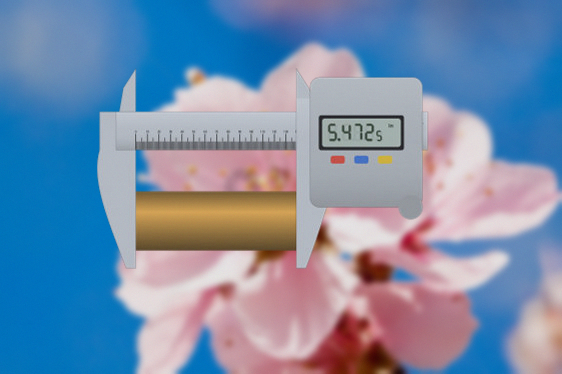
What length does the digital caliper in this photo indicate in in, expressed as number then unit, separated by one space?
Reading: 5.4725 in
